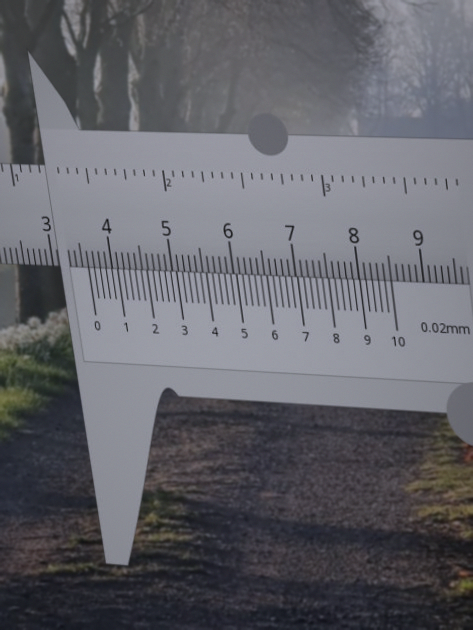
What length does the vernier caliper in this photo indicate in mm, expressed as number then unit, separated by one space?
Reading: 36.0 mm
